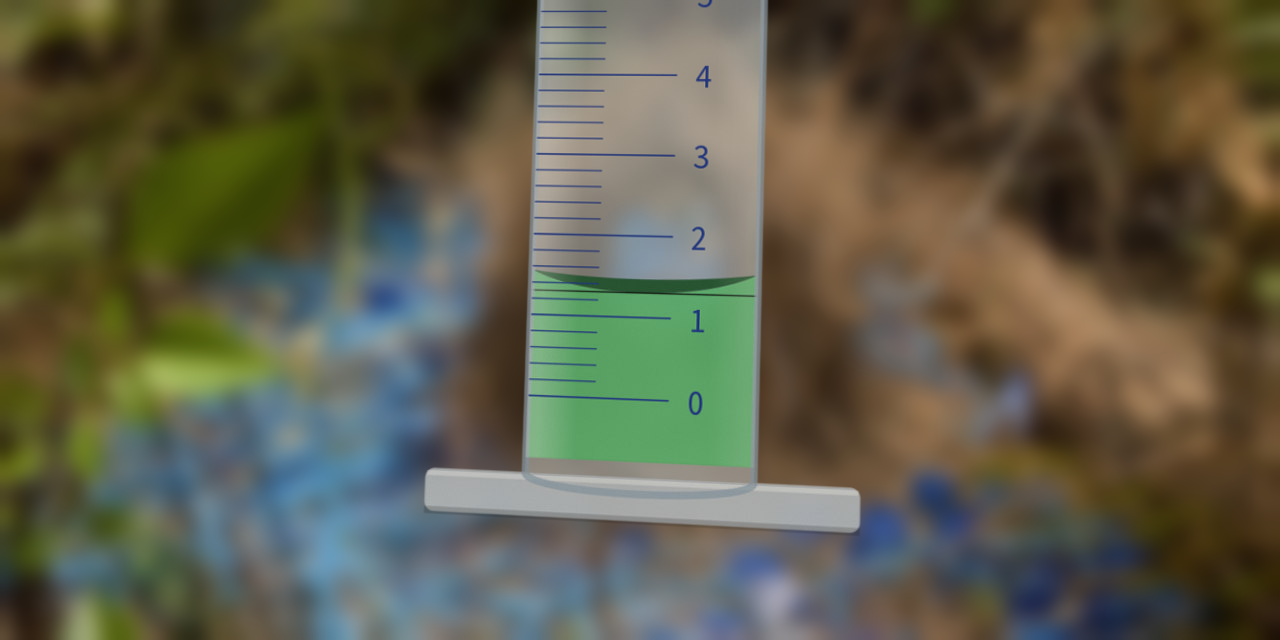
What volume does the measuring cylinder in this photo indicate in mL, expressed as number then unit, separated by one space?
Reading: 1.3 mL
